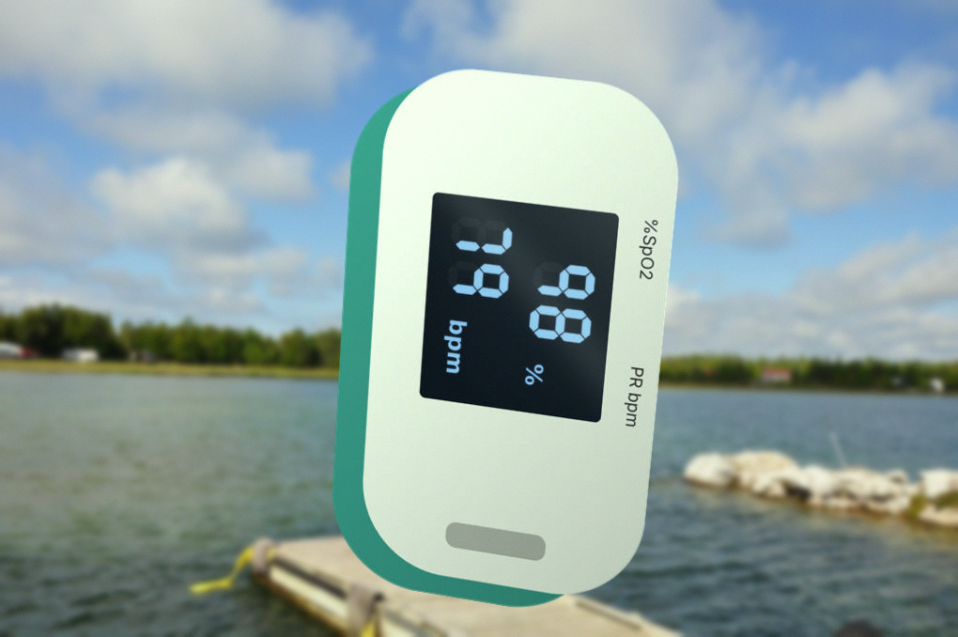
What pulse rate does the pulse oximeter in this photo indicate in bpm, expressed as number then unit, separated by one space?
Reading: 79 bpm
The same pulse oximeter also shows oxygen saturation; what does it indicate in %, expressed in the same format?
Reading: 98 %
